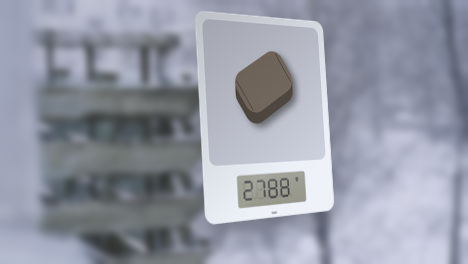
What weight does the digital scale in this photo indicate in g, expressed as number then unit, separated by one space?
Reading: 2788 g
